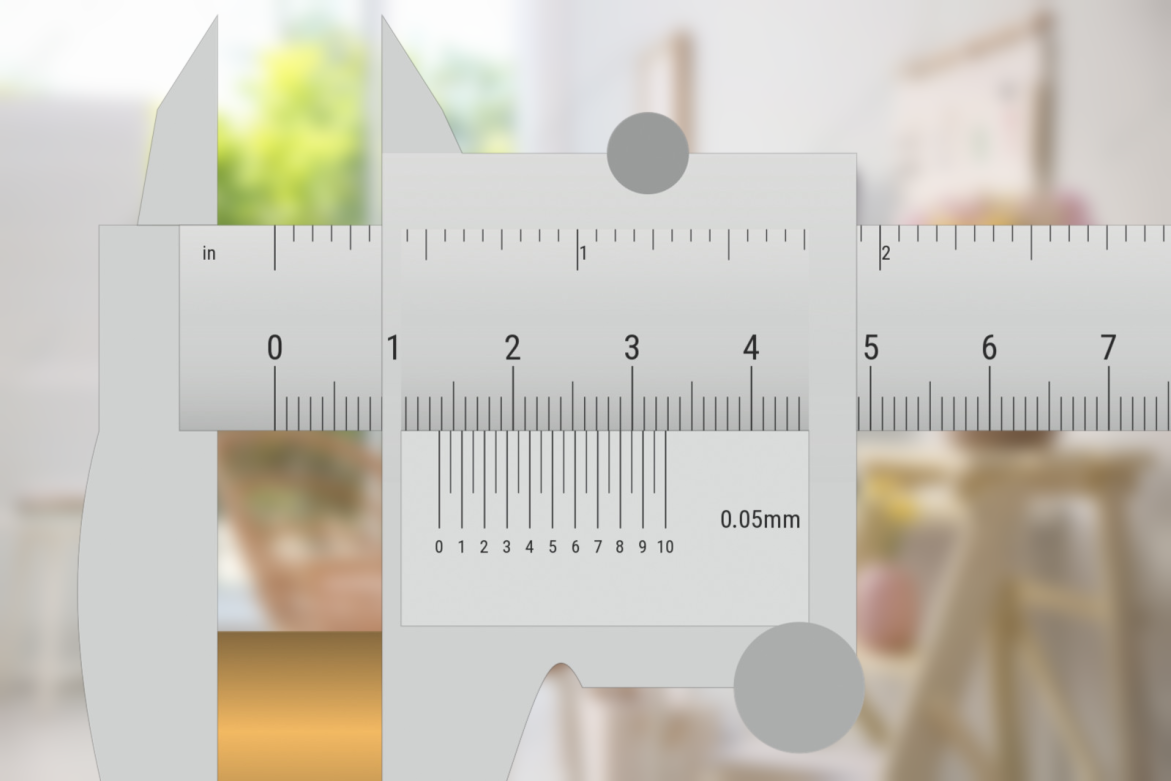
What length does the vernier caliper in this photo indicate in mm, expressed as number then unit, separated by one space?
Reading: 13.8 mm
